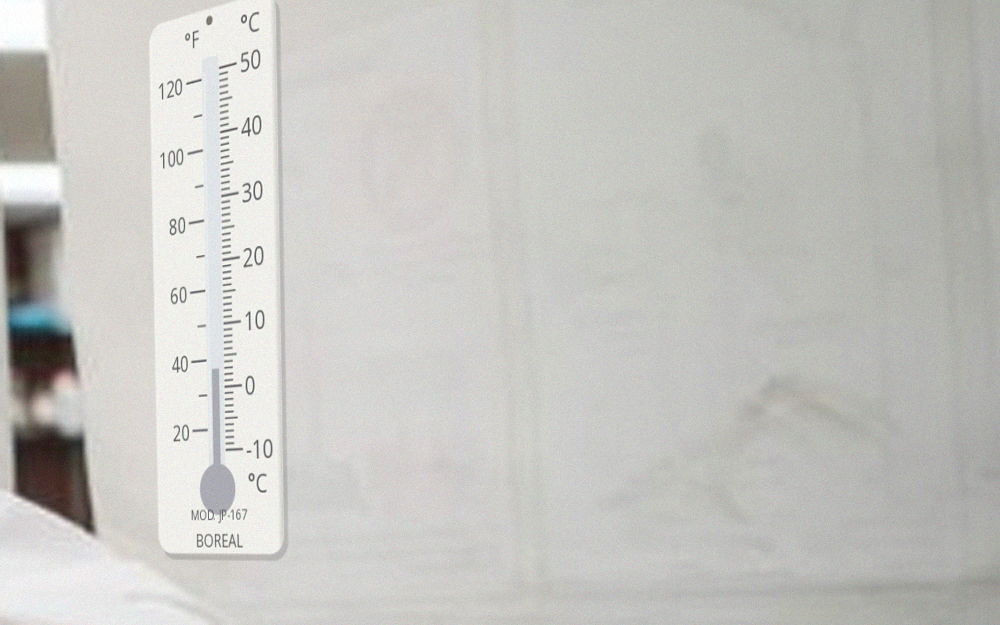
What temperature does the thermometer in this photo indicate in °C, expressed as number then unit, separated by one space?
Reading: 3 °C
